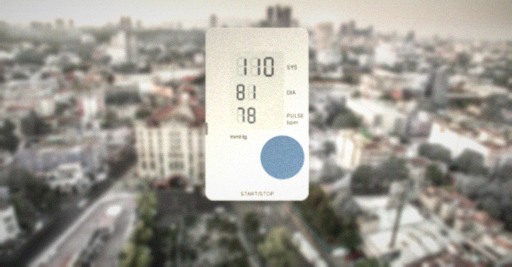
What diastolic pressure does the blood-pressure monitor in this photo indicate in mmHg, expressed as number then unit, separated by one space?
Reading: 81 mmHg
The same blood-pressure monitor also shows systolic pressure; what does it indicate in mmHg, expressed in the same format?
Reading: 110 mmHg
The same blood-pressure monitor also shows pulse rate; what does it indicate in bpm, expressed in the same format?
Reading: 78 bpm
